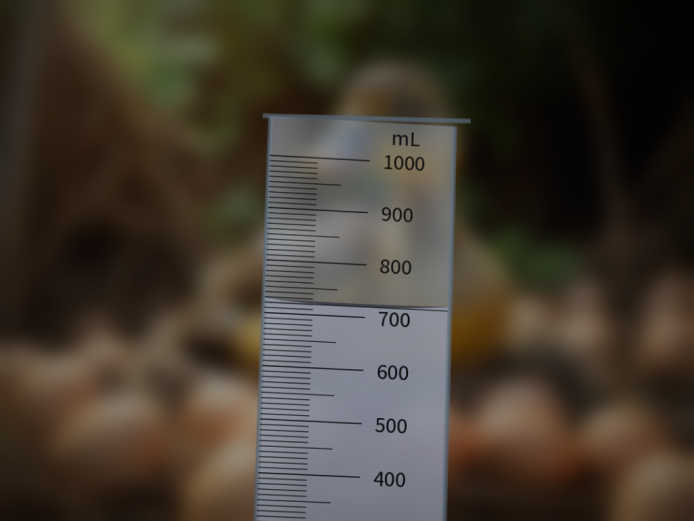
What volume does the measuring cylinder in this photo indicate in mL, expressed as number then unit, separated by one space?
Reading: 720 mL
